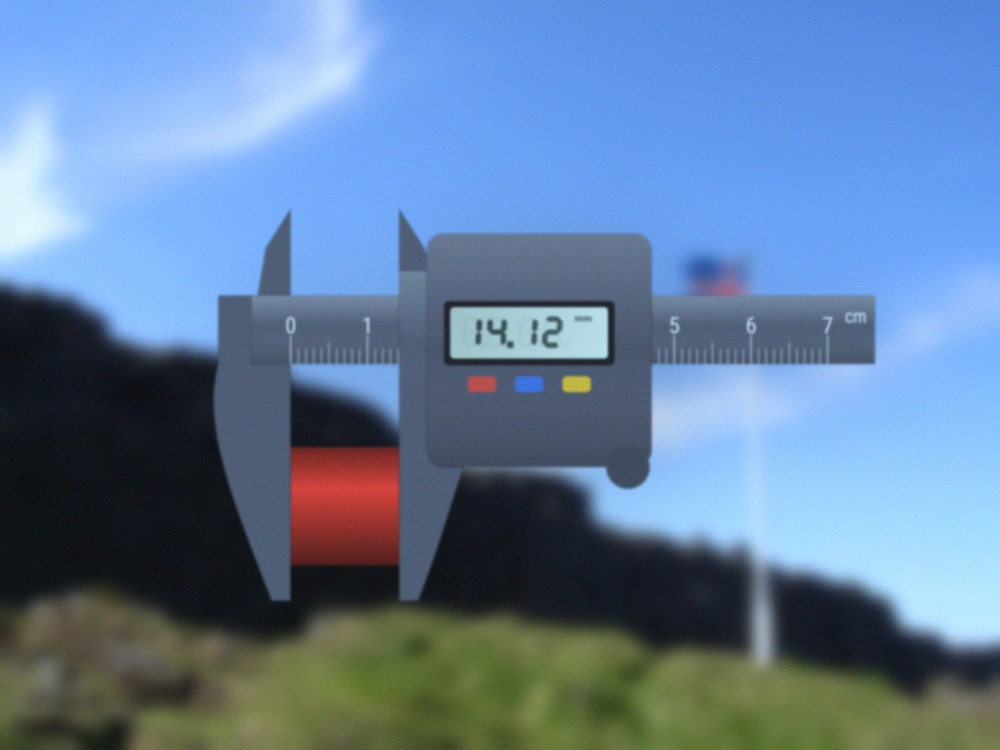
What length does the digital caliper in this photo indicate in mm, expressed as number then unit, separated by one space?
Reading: 14.12 mm
